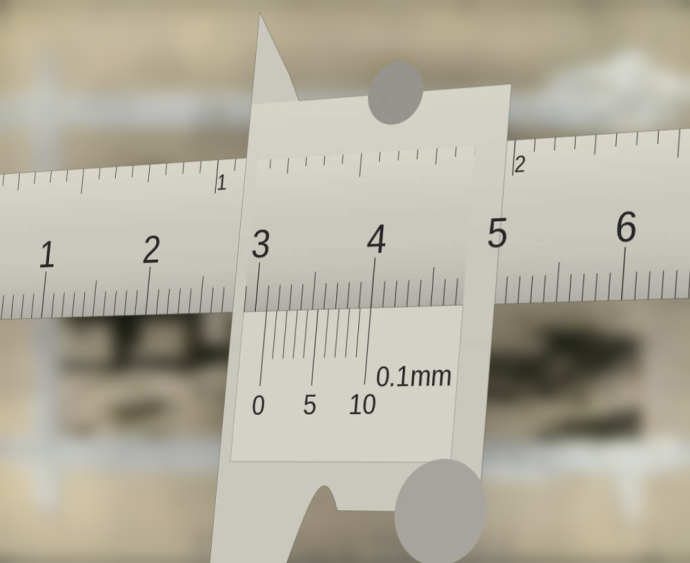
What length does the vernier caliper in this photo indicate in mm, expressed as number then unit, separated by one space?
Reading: 31.0 mm
